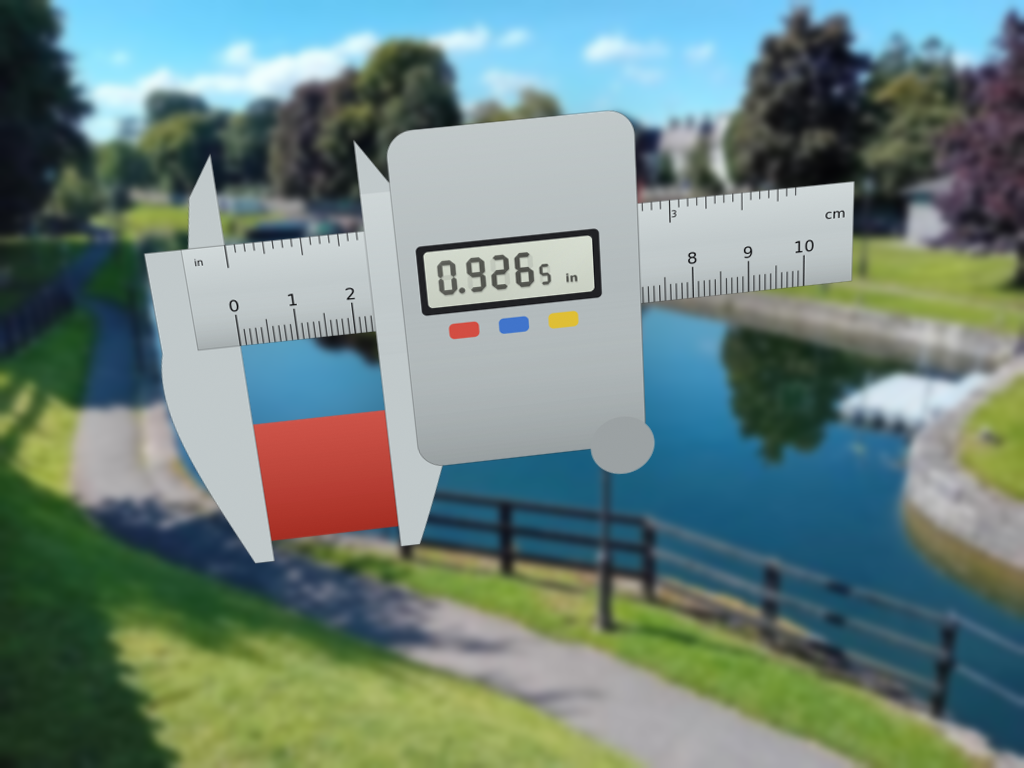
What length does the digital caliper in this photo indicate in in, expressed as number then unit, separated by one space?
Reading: 0.9265 in
